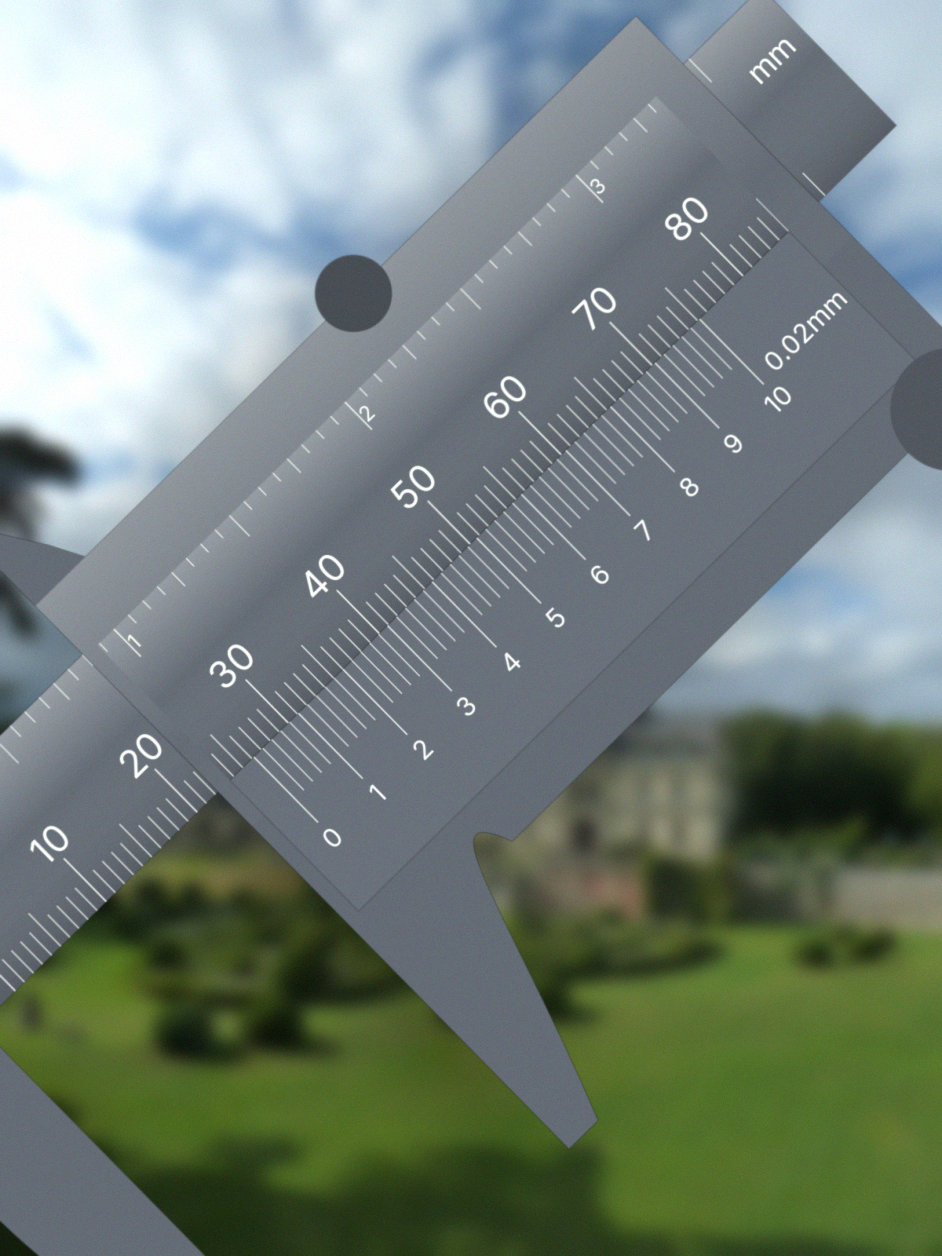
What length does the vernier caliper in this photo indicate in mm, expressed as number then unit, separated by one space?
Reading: 26.2 mm
